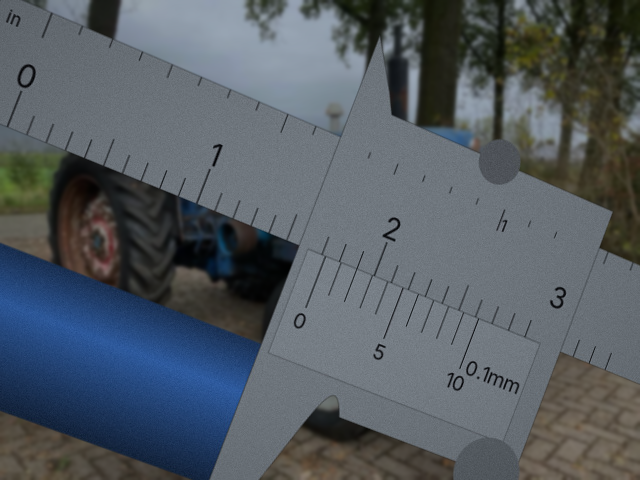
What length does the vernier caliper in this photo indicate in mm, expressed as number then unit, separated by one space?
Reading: 17.2 mm
